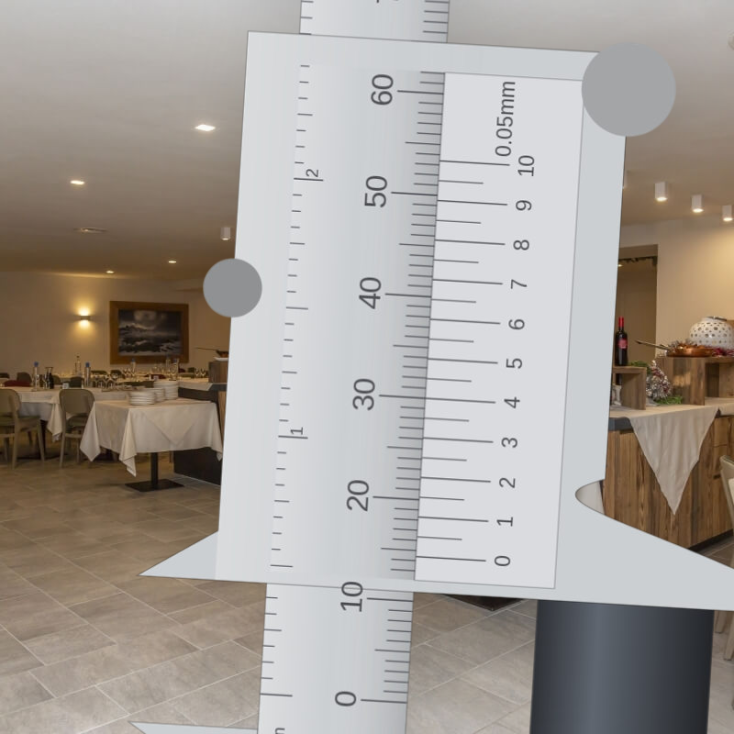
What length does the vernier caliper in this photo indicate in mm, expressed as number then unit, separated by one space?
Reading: 14.4 mm
